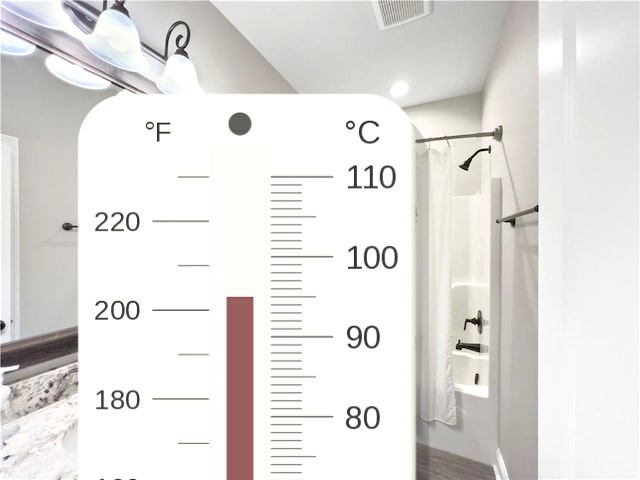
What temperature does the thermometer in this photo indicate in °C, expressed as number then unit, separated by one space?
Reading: 95 °C
